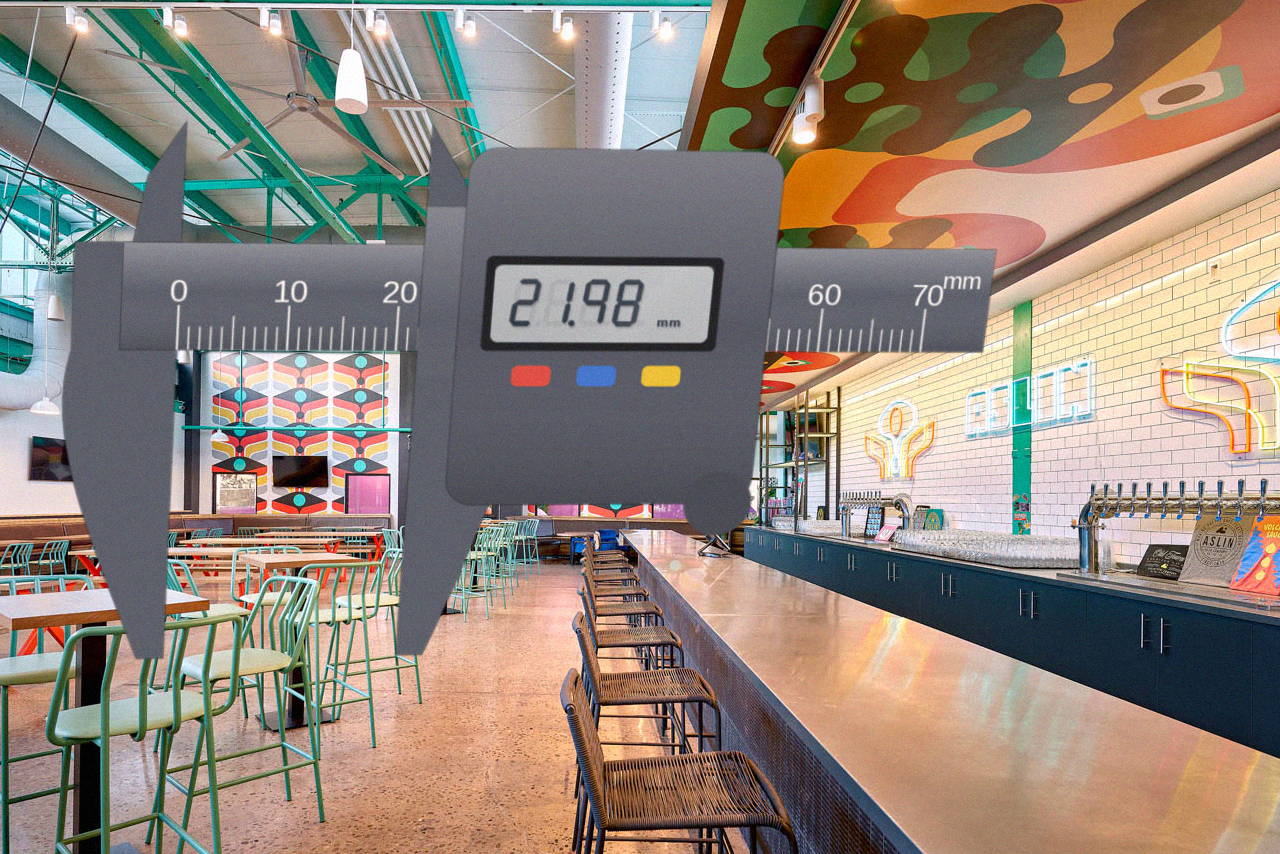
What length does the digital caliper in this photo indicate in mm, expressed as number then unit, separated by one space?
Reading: 21.98 mm
